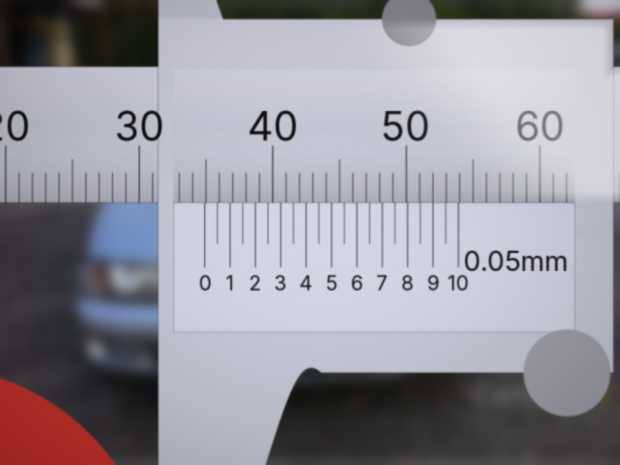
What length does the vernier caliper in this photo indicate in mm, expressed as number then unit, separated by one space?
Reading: 34.9 mm
